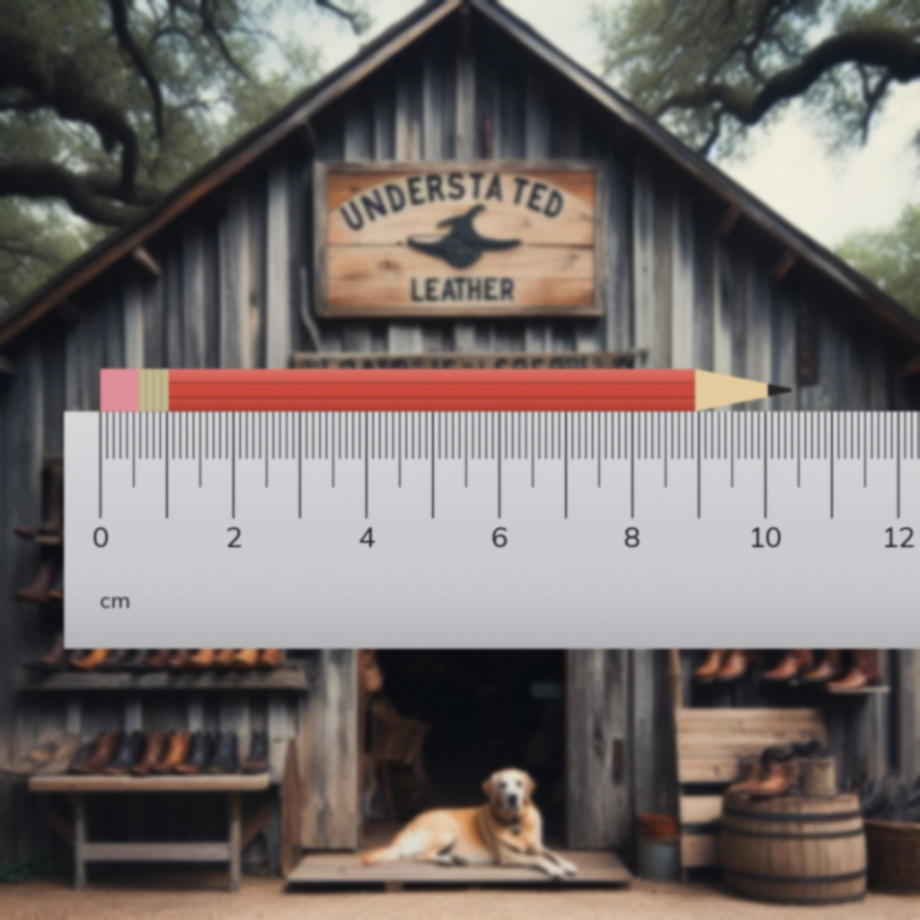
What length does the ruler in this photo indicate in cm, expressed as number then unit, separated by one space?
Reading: 10.4 cm
